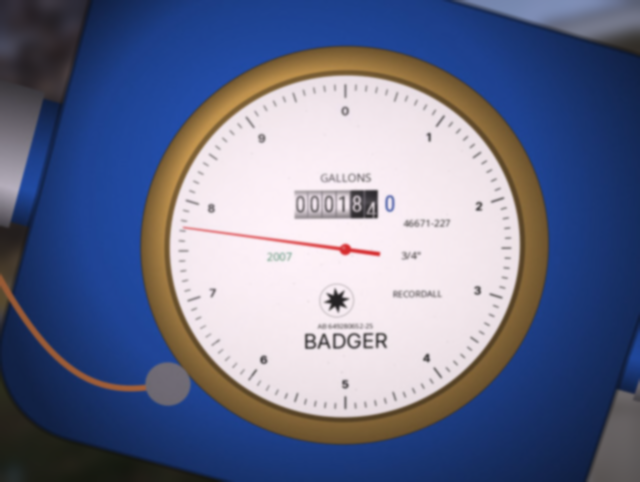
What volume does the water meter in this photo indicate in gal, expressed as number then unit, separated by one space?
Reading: 1837.7 gal
